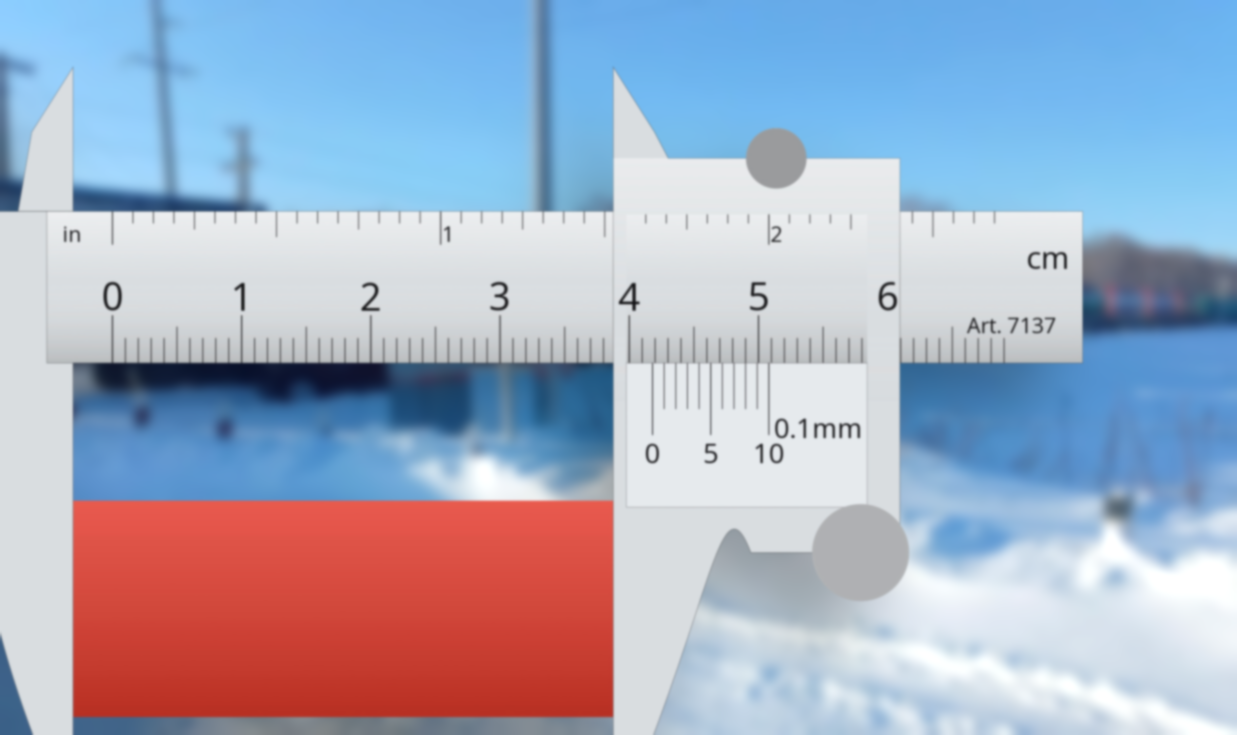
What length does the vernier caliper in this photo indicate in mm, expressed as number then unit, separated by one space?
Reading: 41.8 mm
